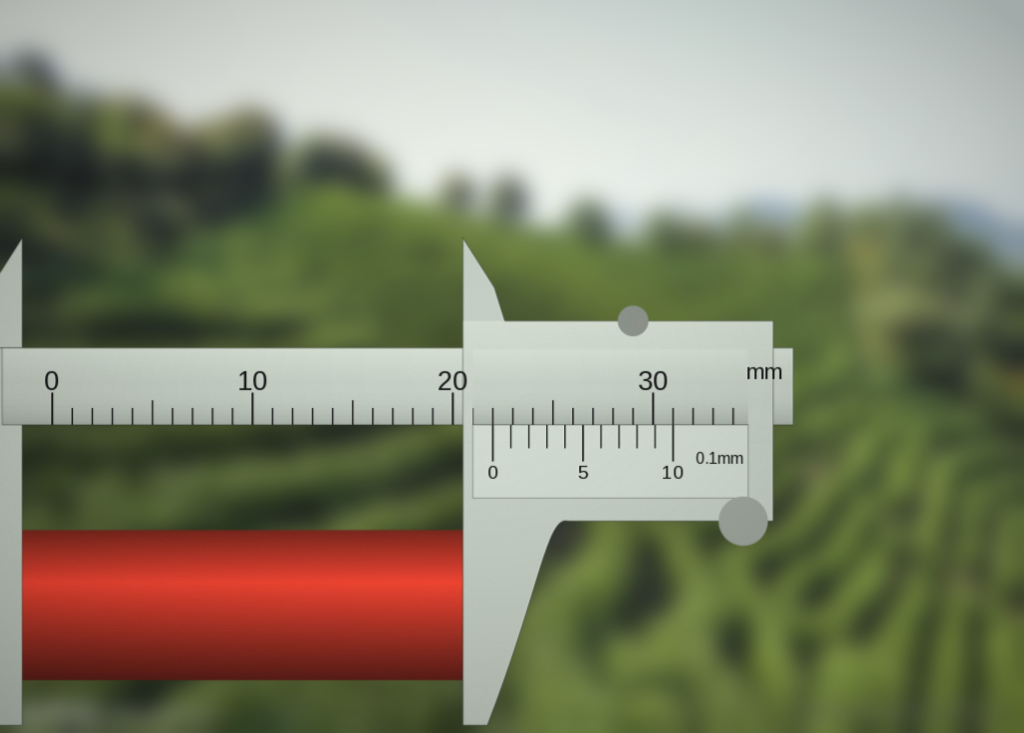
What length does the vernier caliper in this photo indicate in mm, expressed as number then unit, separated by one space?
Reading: 22.0 mm
